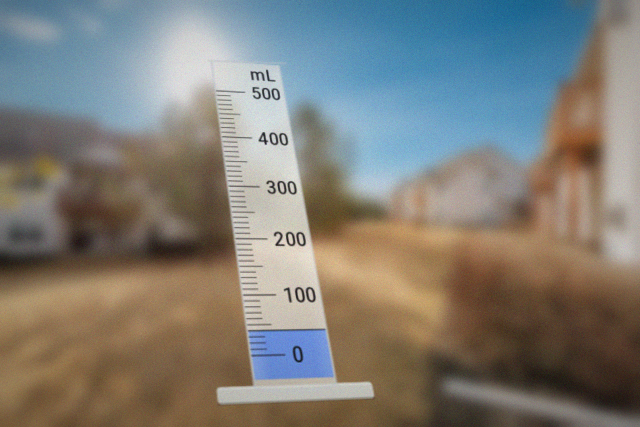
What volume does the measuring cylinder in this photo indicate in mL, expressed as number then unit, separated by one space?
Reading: 40 mL
